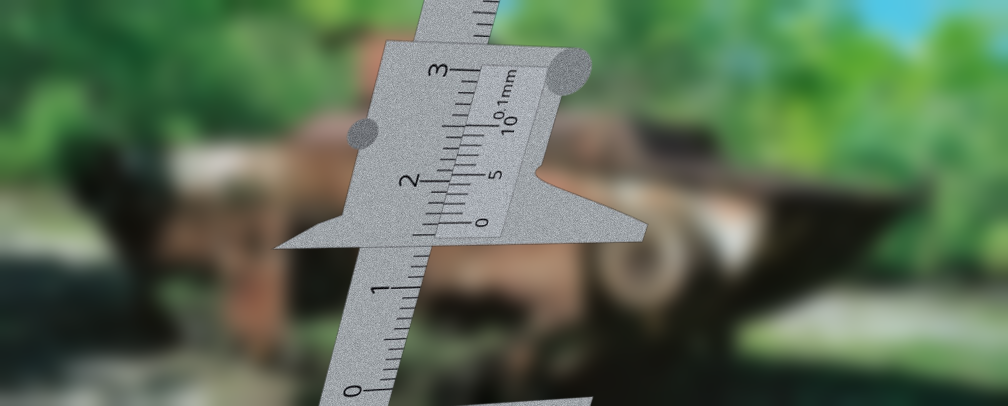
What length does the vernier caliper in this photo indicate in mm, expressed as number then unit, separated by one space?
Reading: 16.1 mm
